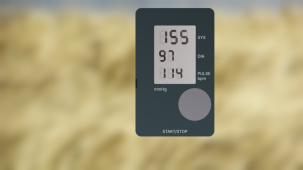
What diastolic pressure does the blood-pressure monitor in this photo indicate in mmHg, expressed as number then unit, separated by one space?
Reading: 97 mmHg
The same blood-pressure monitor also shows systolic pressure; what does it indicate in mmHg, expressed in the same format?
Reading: 155 mmHg
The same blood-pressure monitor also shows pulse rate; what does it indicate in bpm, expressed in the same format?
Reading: 114 bpm
